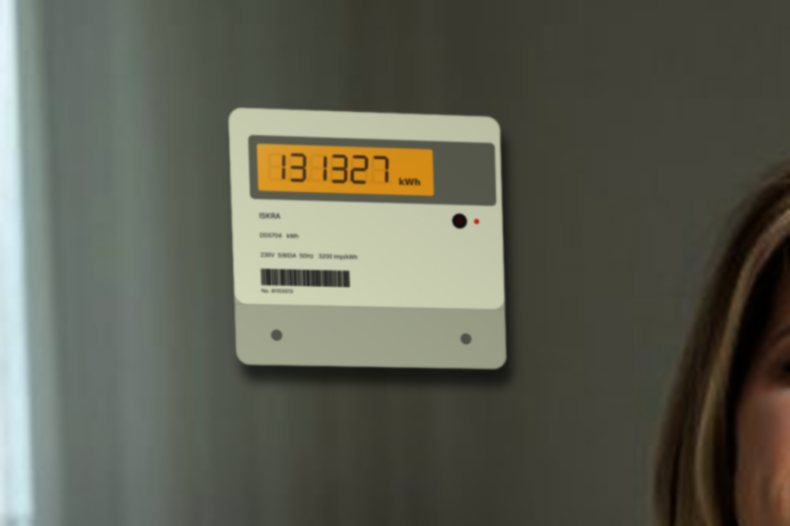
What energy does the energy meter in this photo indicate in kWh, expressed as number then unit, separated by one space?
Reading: 131327 kWh
